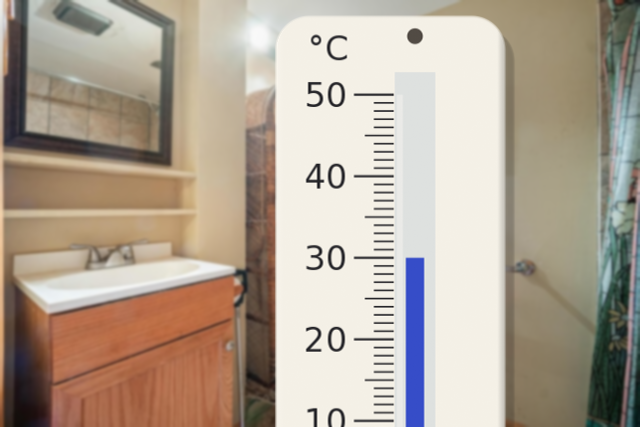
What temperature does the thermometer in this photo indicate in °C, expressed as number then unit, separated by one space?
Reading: 30 °C
